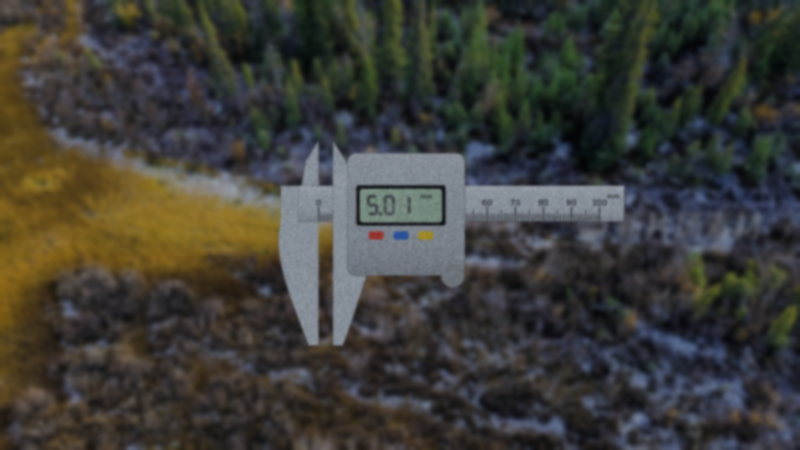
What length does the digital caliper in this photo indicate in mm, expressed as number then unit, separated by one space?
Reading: 5.01 mm
